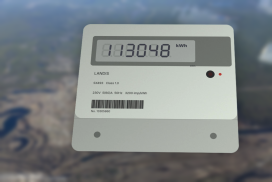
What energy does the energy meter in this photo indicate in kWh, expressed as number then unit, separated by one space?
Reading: 113048 kWh
